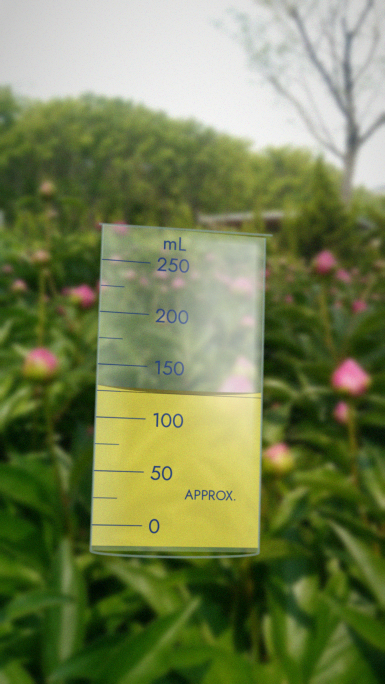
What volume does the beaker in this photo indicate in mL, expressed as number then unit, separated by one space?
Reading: 125 mL
